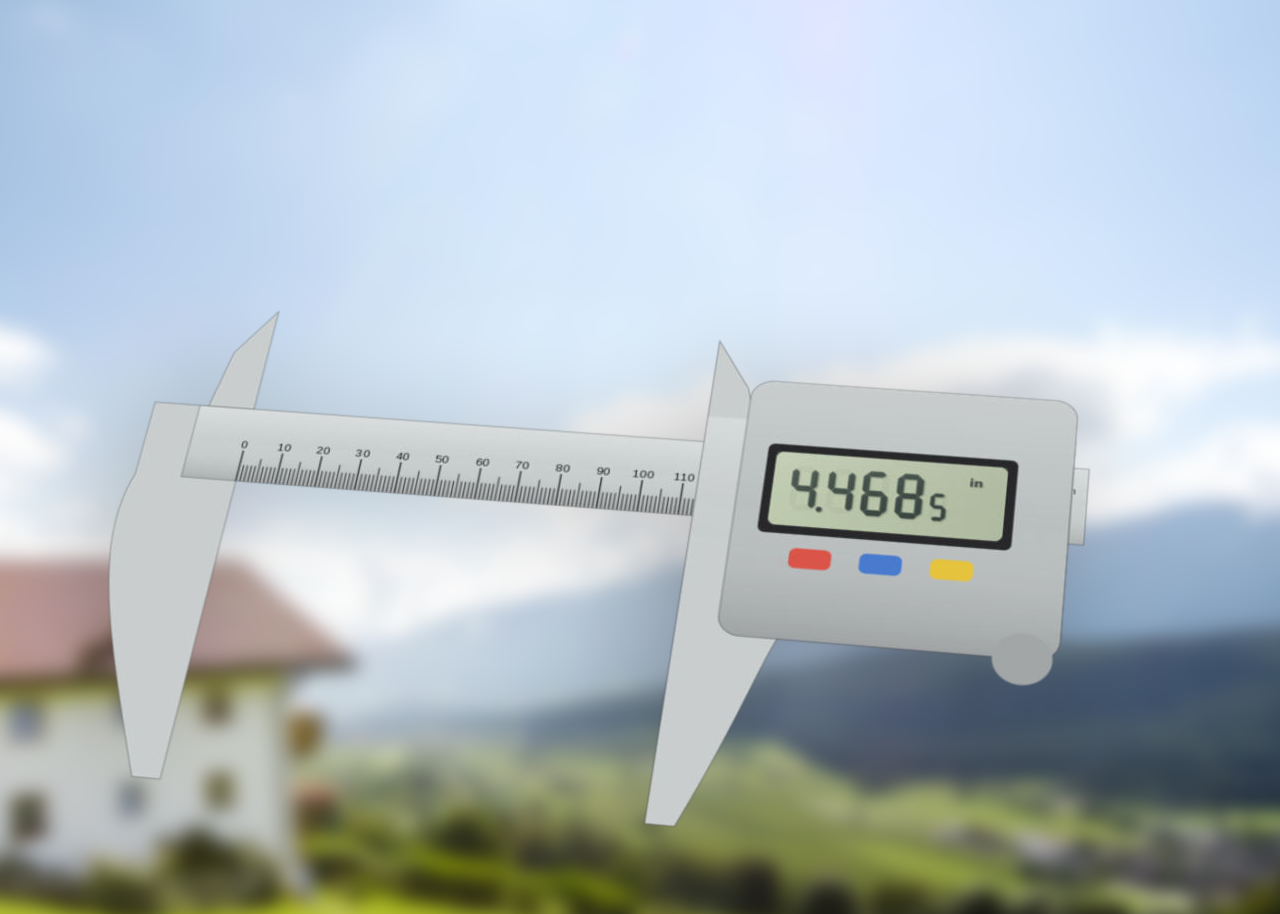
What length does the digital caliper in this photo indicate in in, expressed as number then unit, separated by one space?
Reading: 4.4685 in
